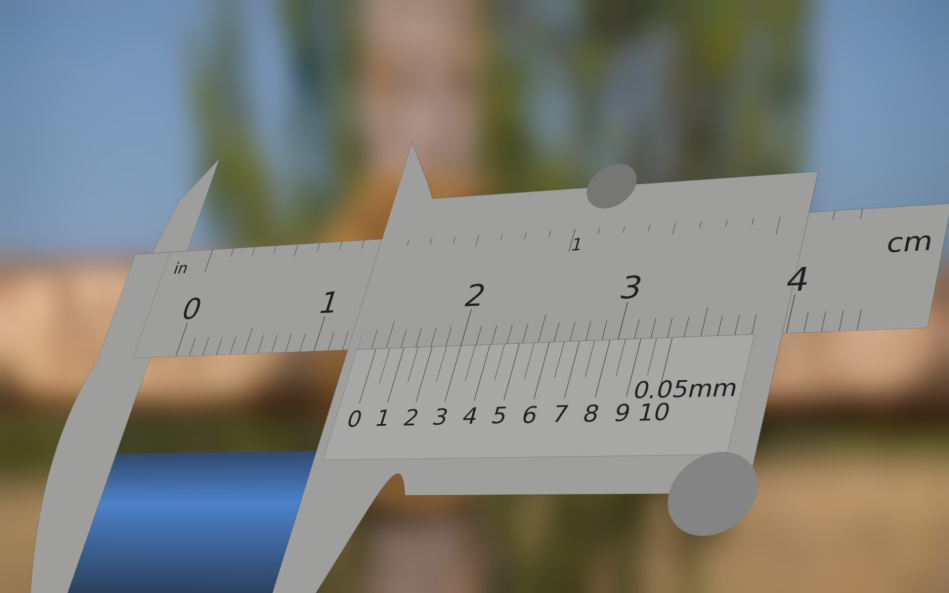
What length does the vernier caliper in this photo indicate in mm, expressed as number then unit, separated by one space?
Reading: 14.3 mm
